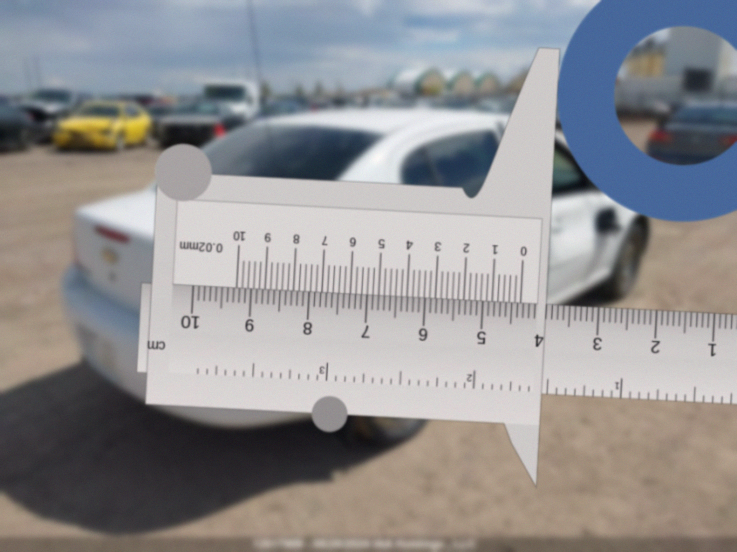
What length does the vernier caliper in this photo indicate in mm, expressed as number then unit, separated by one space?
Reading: 43.5 mm
